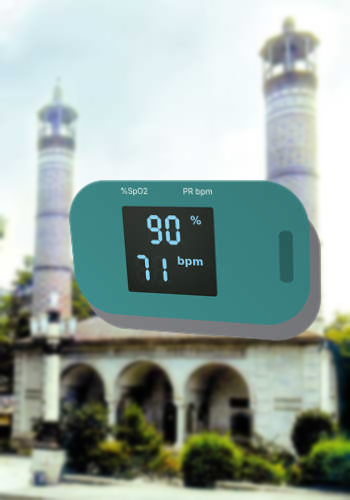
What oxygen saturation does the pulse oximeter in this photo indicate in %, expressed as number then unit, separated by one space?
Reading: 90 %
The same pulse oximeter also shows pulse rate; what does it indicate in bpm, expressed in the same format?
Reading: 71 bpm
